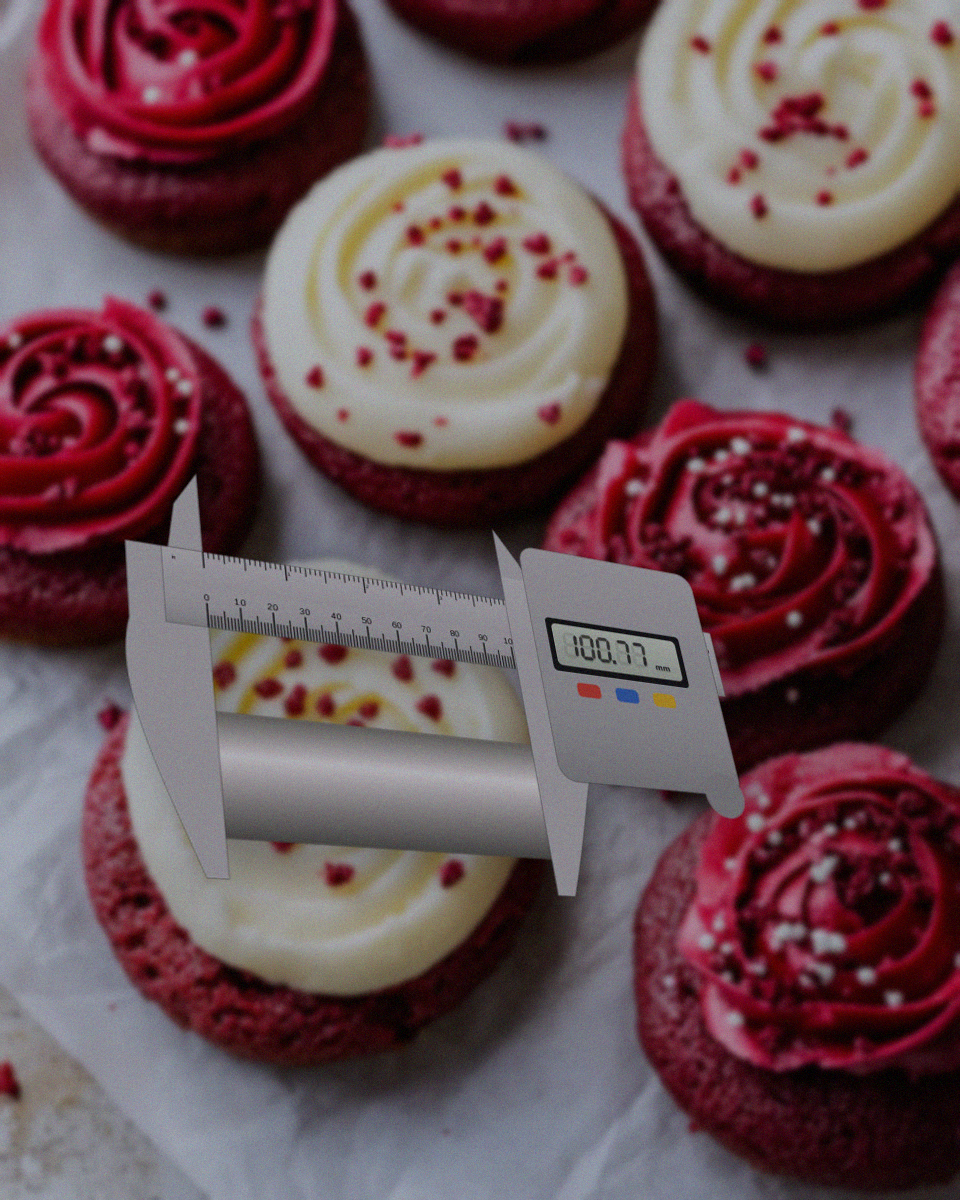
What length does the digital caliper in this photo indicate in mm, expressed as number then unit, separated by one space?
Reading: 100.77 mm
